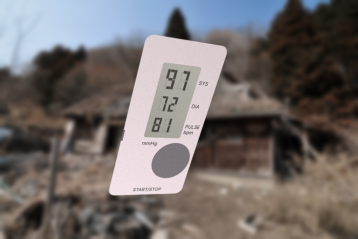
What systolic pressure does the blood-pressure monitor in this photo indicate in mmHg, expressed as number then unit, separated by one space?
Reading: 97 mmHg
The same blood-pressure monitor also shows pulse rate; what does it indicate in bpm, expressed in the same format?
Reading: 81 bpm
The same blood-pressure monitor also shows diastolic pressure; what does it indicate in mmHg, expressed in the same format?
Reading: 72 mmHg
